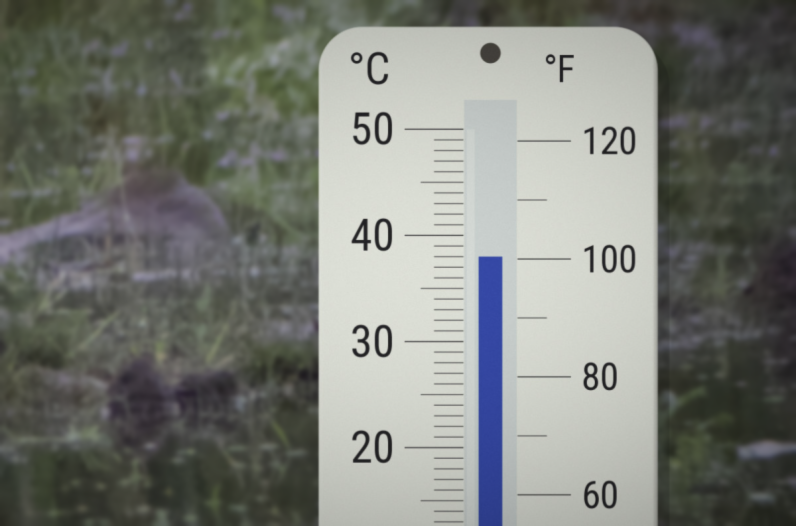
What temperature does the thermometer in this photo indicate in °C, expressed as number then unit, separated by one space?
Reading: 38 °C
